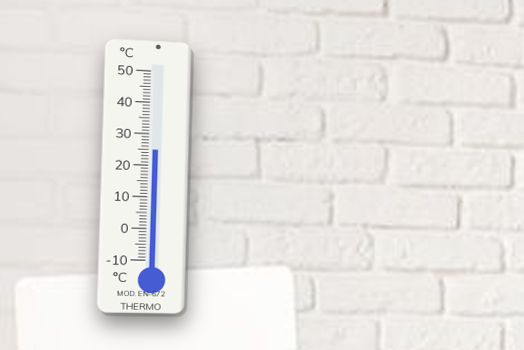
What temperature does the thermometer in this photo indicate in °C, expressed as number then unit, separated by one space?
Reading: 25 °C
